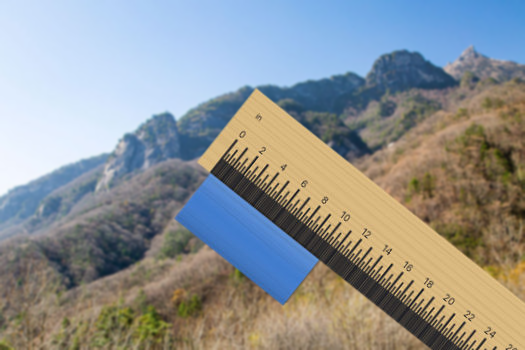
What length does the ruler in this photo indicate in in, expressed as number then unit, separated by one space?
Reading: 10.5 in
